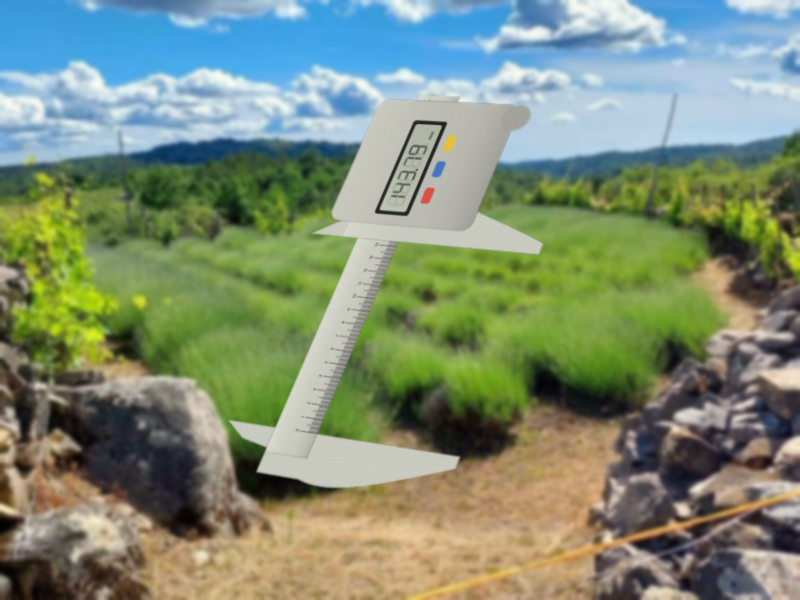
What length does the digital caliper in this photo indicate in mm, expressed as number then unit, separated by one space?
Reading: 143.79 mm
